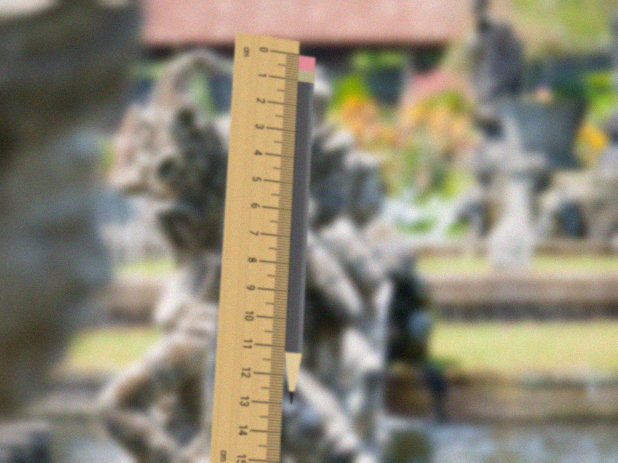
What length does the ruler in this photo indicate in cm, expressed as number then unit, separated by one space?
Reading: 13 cm
